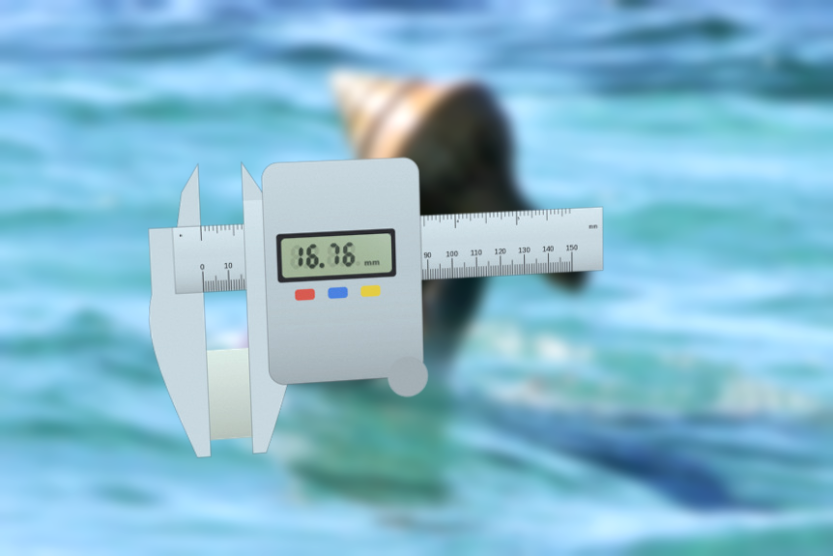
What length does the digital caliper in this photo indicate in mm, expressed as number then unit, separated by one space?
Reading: 16.76 mm
